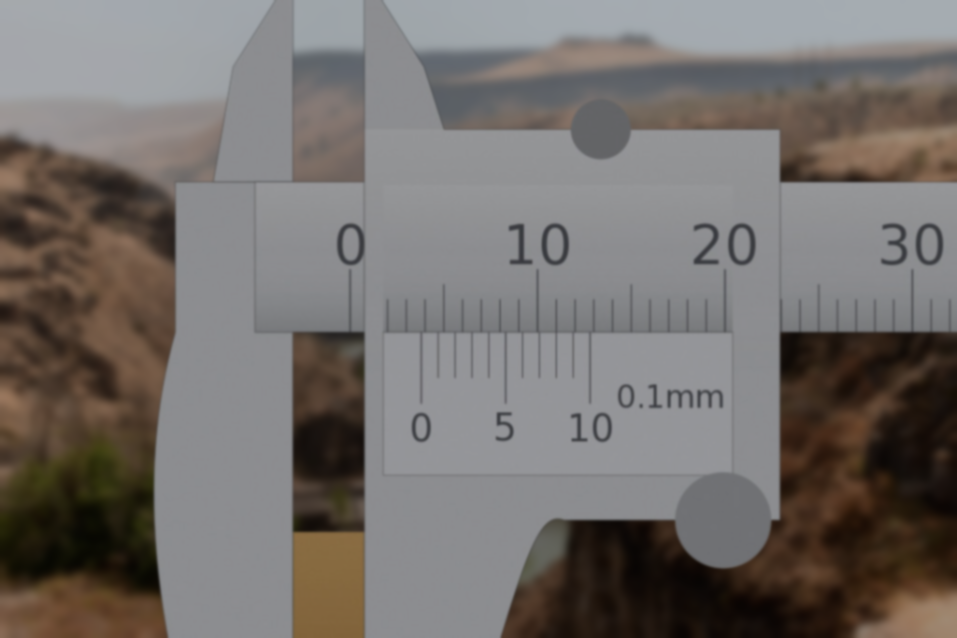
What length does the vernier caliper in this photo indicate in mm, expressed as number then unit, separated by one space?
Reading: 3.8 mm
